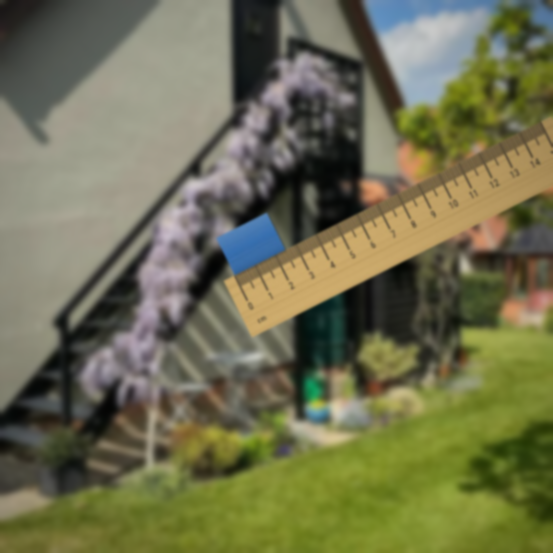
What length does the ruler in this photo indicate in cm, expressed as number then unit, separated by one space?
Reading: 2.5 cm
